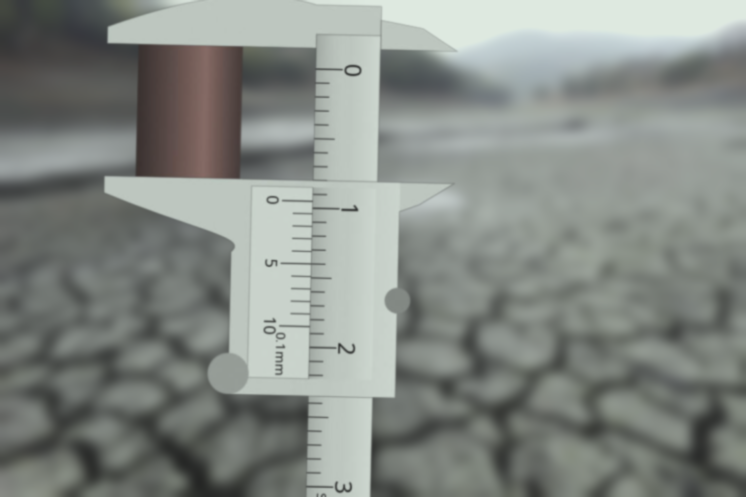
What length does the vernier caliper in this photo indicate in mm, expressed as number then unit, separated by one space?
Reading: 9.5 mm
